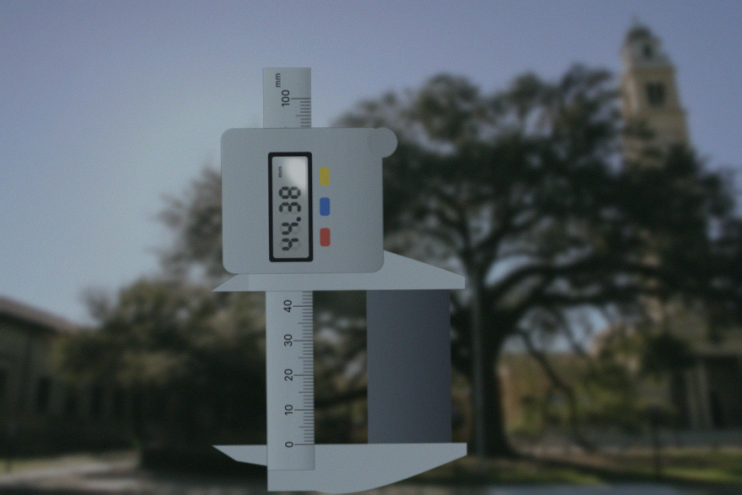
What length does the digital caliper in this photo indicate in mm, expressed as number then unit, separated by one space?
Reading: 44.38 mm
